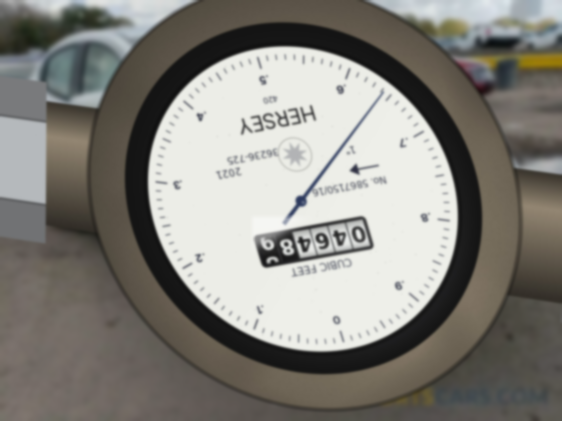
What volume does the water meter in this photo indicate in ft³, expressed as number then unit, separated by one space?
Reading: 46488.64 ft³
